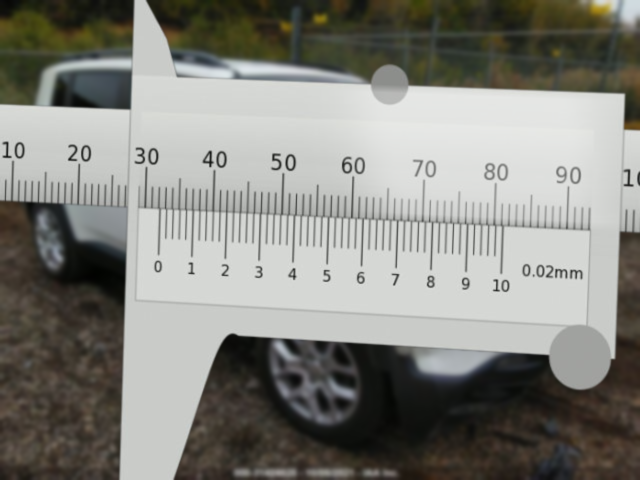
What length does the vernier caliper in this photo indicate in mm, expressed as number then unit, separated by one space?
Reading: 32.2 mm
